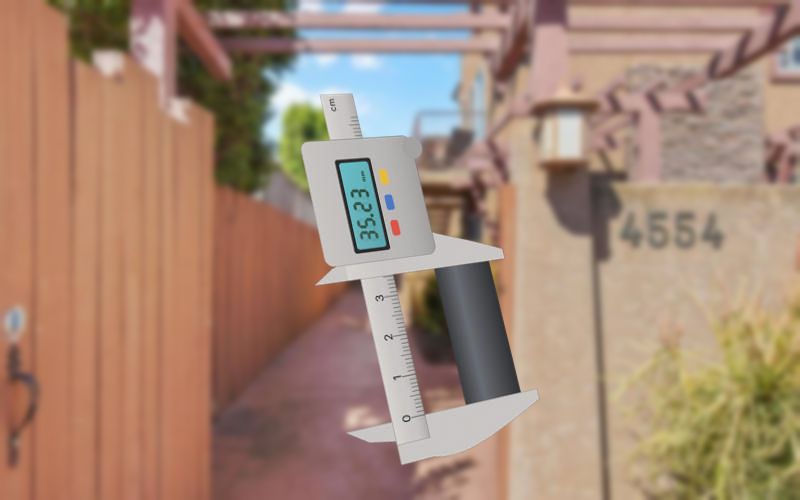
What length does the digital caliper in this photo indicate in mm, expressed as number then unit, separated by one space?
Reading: 35.23 mm
